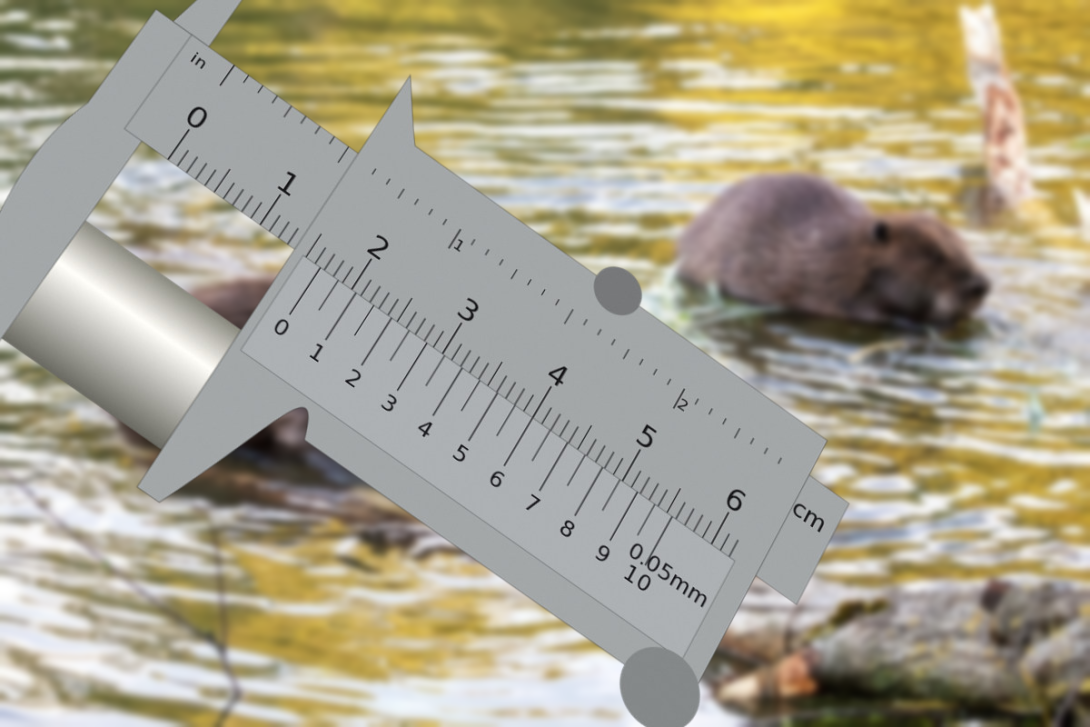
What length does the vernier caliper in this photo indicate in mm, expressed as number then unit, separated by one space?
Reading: 16.6 mm
